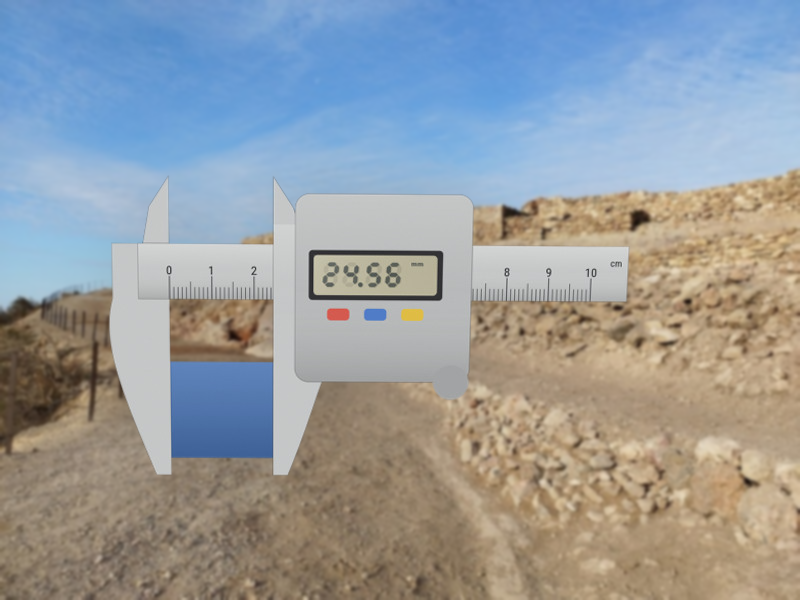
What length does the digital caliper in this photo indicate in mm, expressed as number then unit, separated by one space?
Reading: 24.56 mm
